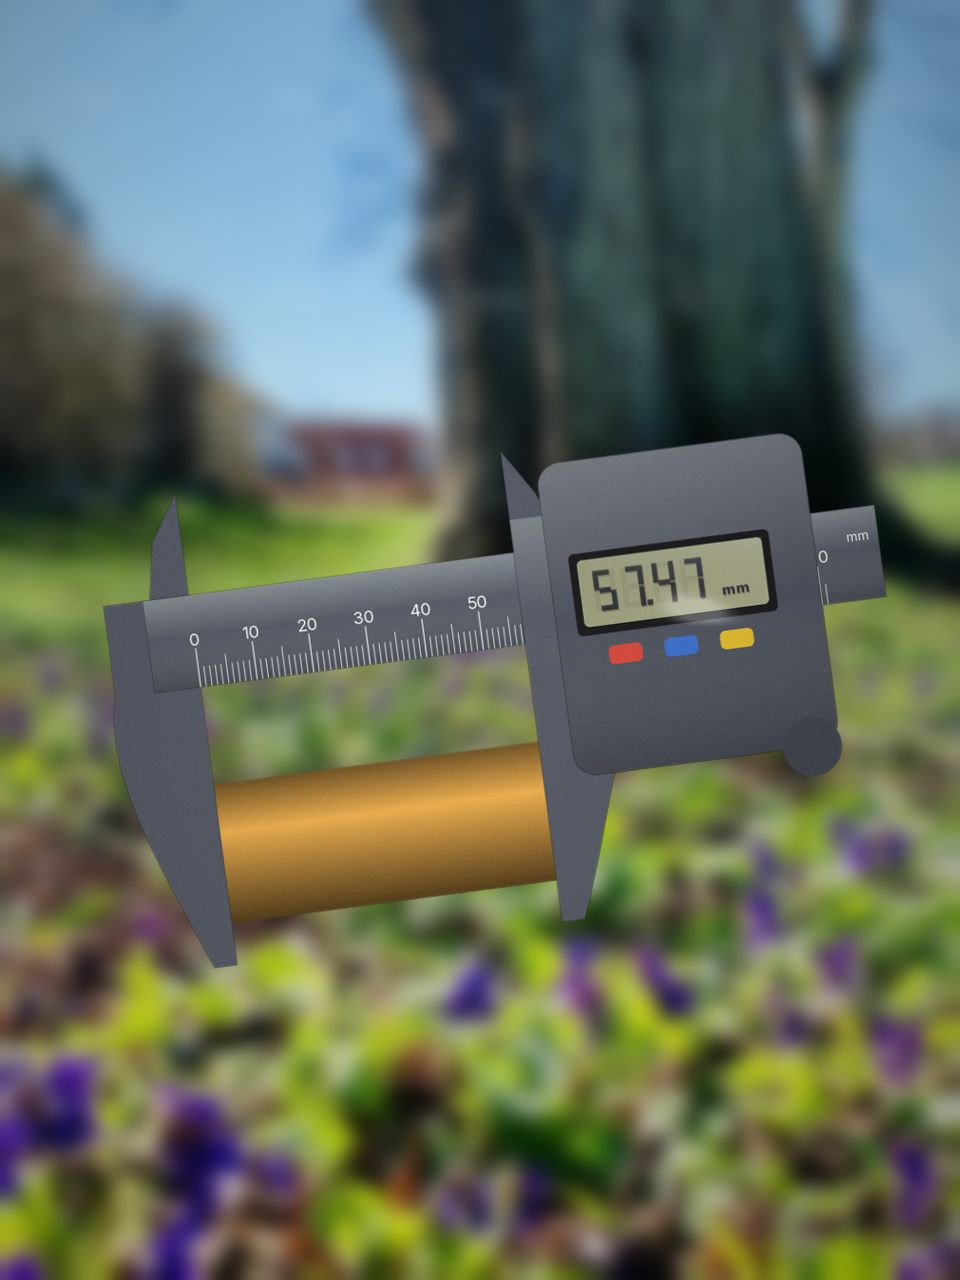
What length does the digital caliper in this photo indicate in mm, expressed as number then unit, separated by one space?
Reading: 57.47 mm
